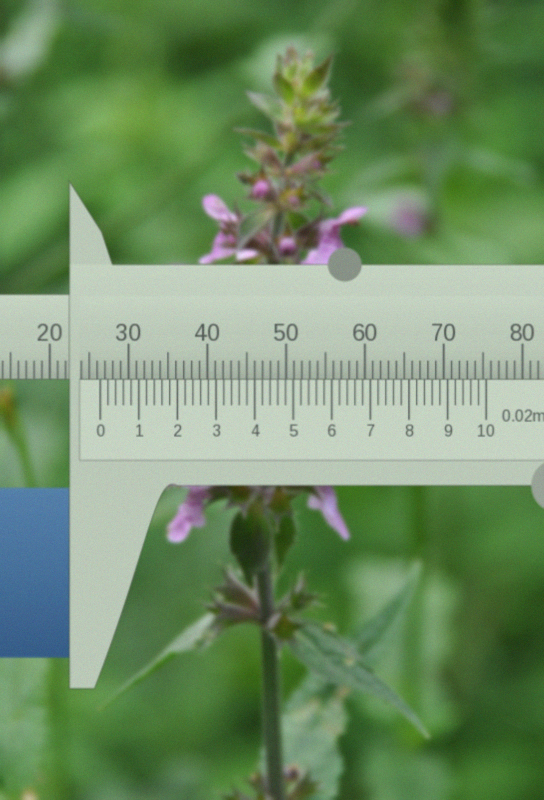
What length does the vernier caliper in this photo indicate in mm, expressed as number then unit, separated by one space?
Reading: 26.4 mm
